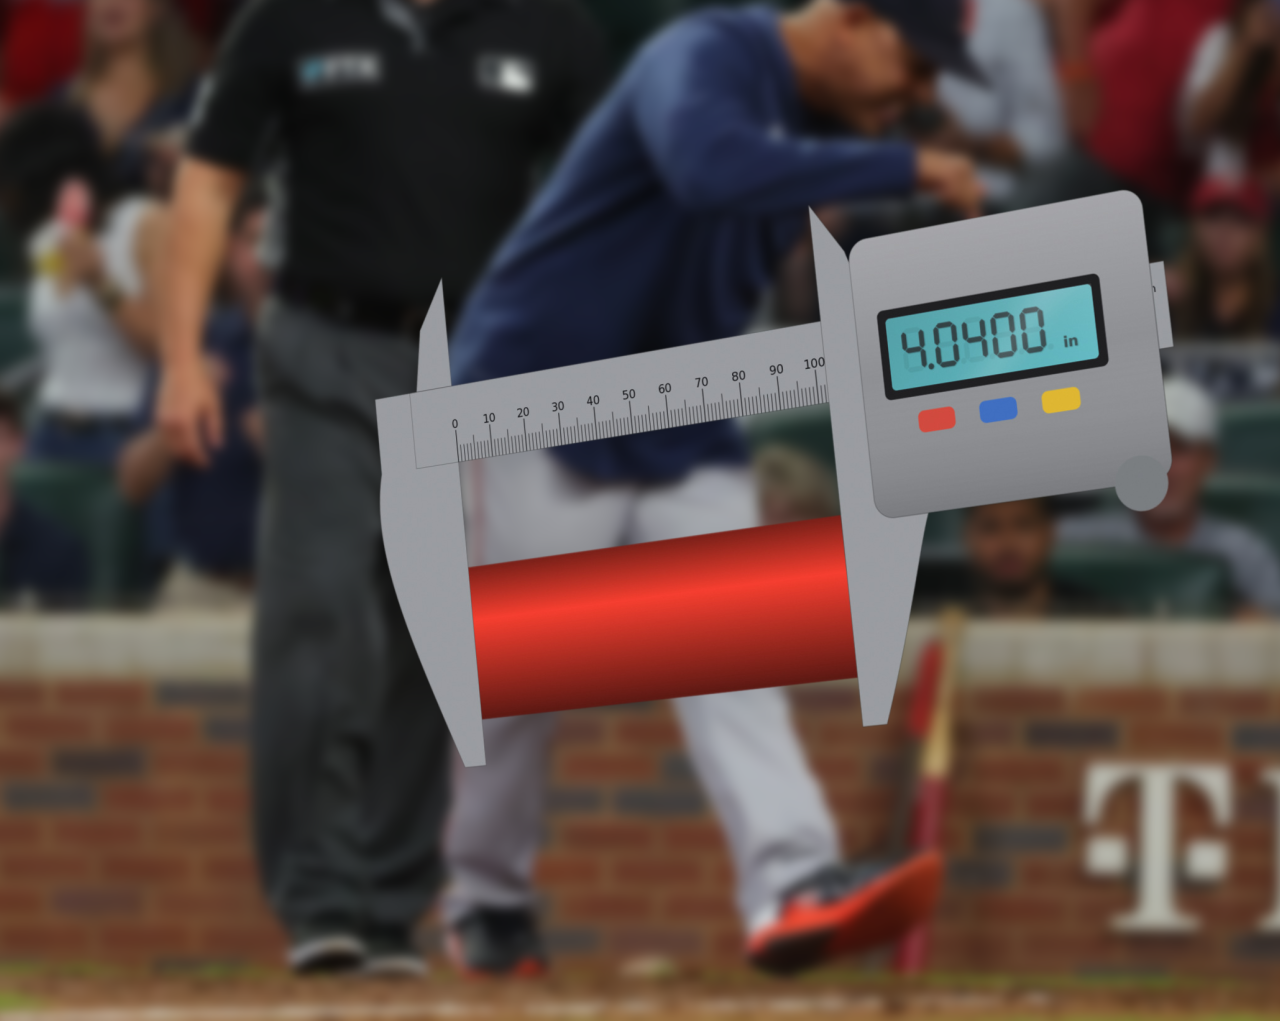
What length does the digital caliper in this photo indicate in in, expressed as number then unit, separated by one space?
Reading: 4.0400 in
